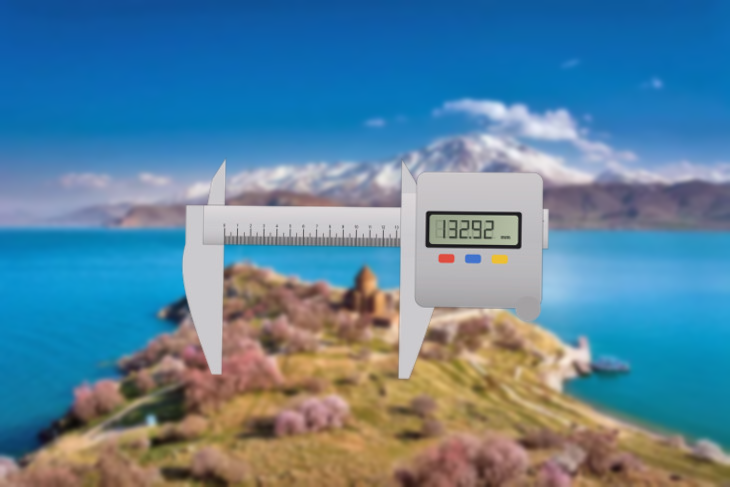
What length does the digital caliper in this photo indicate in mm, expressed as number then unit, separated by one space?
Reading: 132.92 mm
